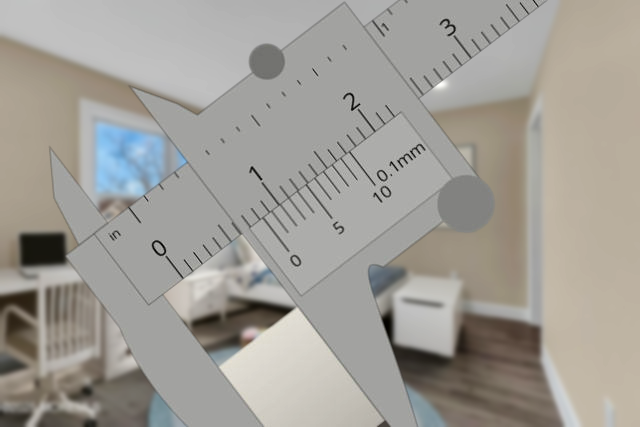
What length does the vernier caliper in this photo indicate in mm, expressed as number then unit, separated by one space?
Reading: 8.3 mm
